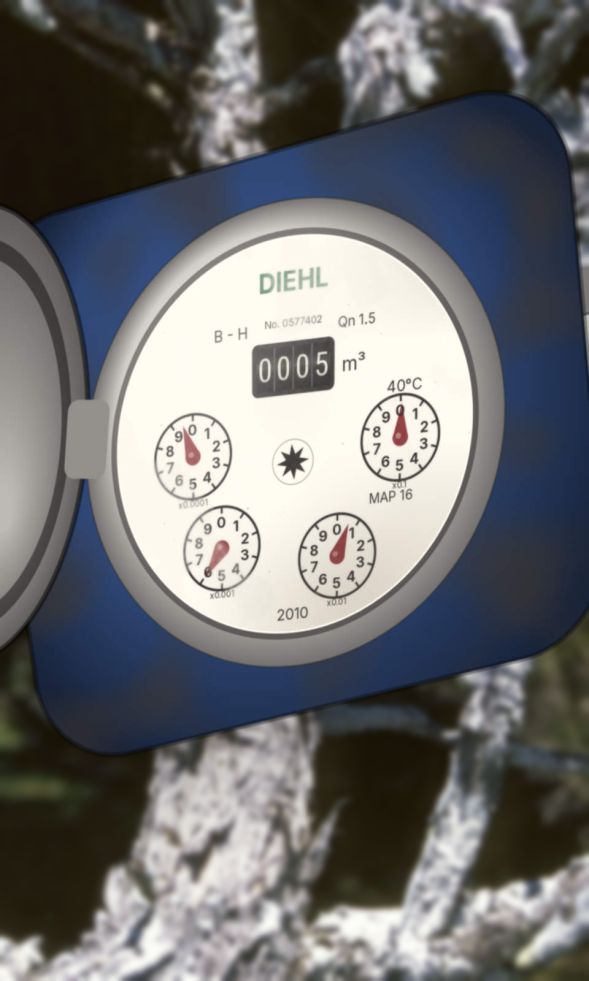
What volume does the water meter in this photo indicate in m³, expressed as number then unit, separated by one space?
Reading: 5.0059 m³
